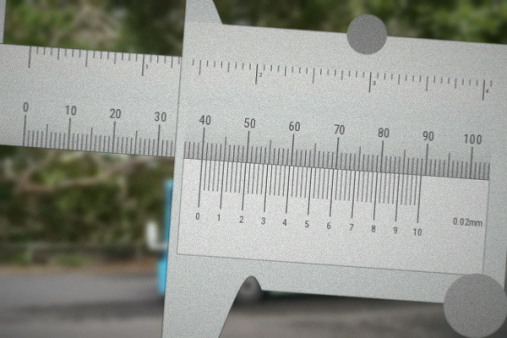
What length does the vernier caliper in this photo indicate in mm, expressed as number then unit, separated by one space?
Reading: 40.0 mm
